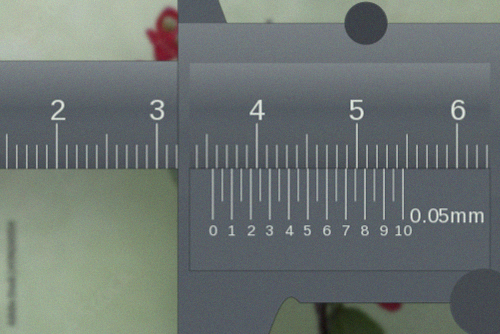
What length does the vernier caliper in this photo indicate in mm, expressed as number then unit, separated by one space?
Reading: 35.6 mm
